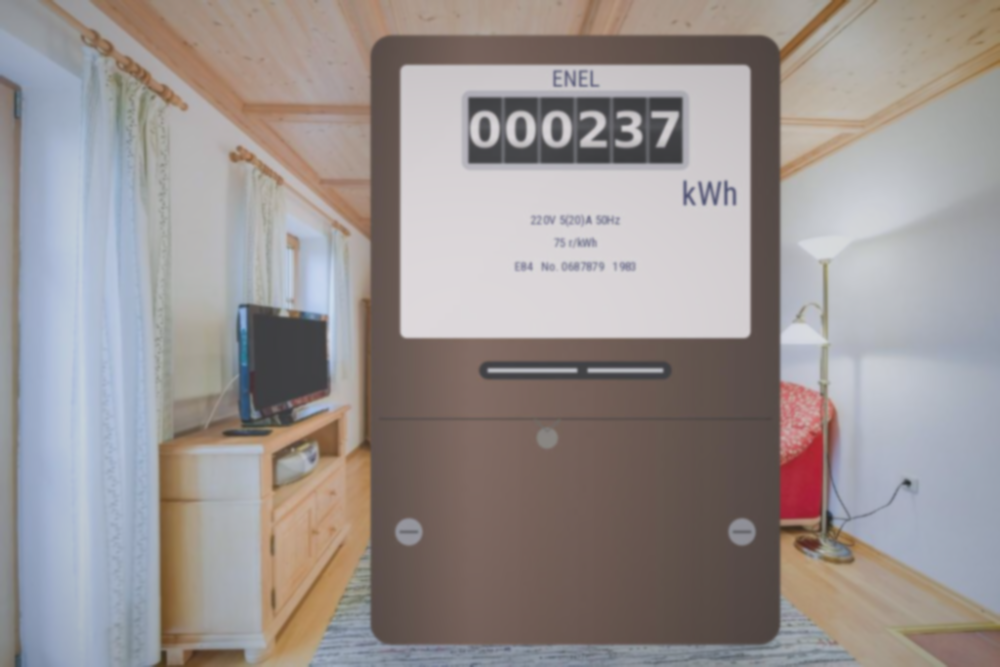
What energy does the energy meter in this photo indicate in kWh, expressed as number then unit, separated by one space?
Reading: 237 kWh
